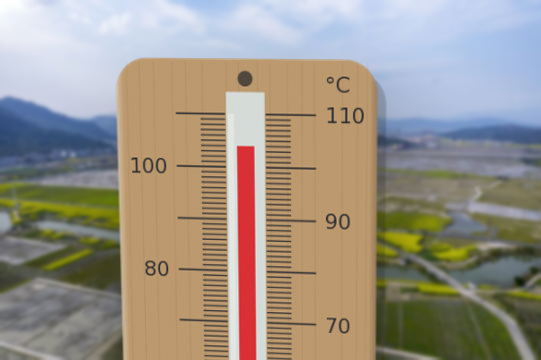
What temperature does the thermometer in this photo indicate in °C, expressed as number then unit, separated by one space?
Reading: 104 °C
